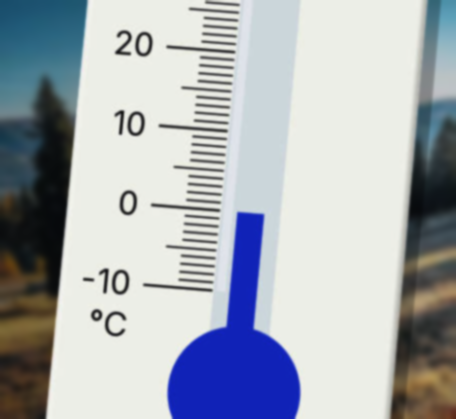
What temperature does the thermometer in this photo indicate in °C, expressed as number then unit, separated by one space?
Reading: 0 °C
